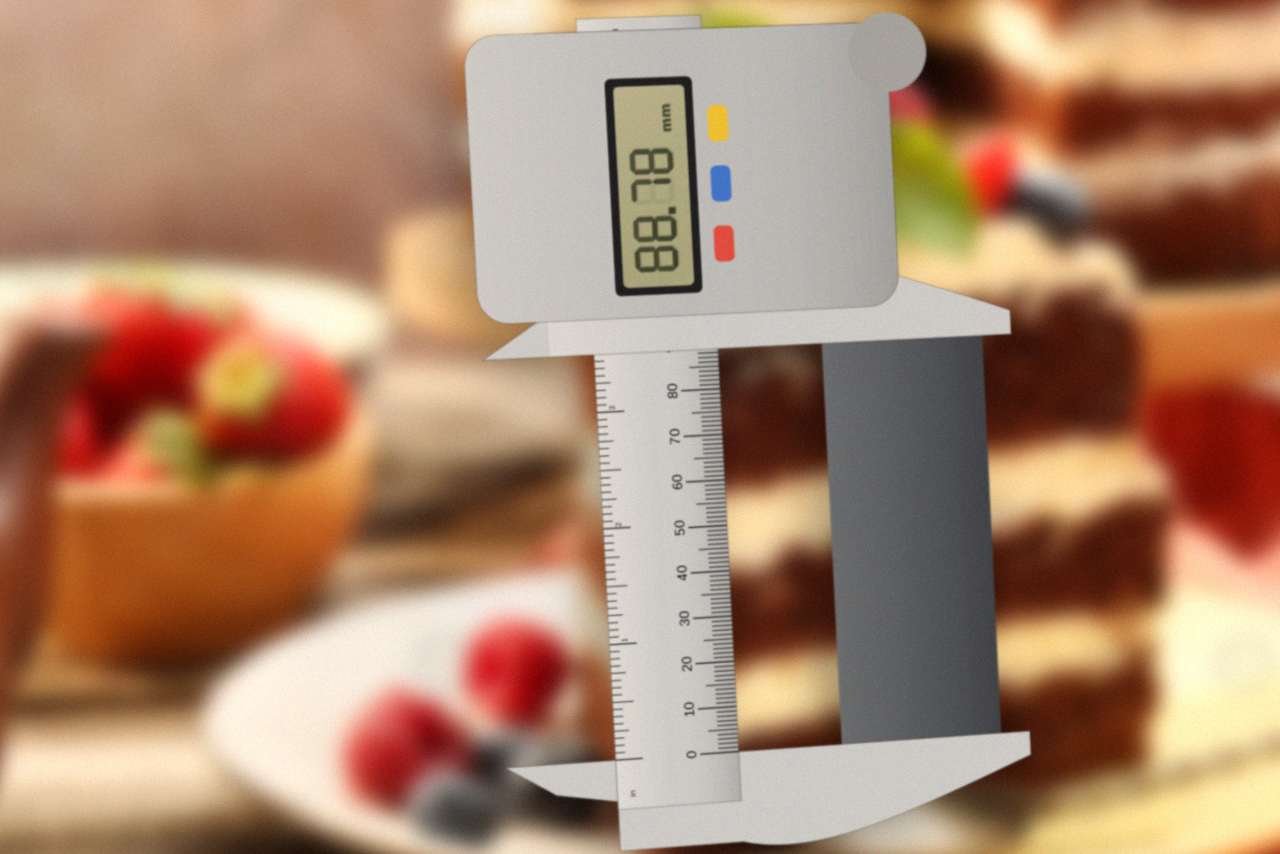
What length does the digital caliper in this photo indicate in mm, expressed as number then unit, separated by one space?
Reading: 88.78 mm
